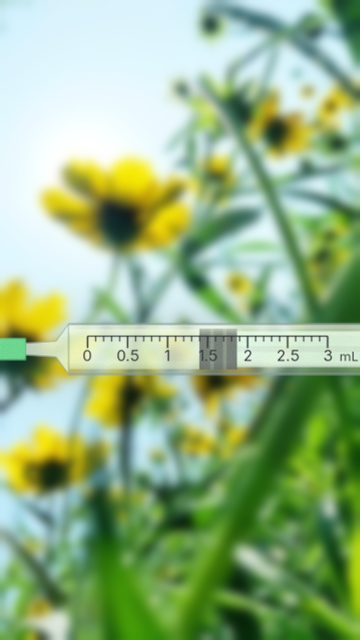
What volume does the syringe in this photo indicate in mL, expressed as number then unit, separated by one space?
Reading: 1.4 mL
